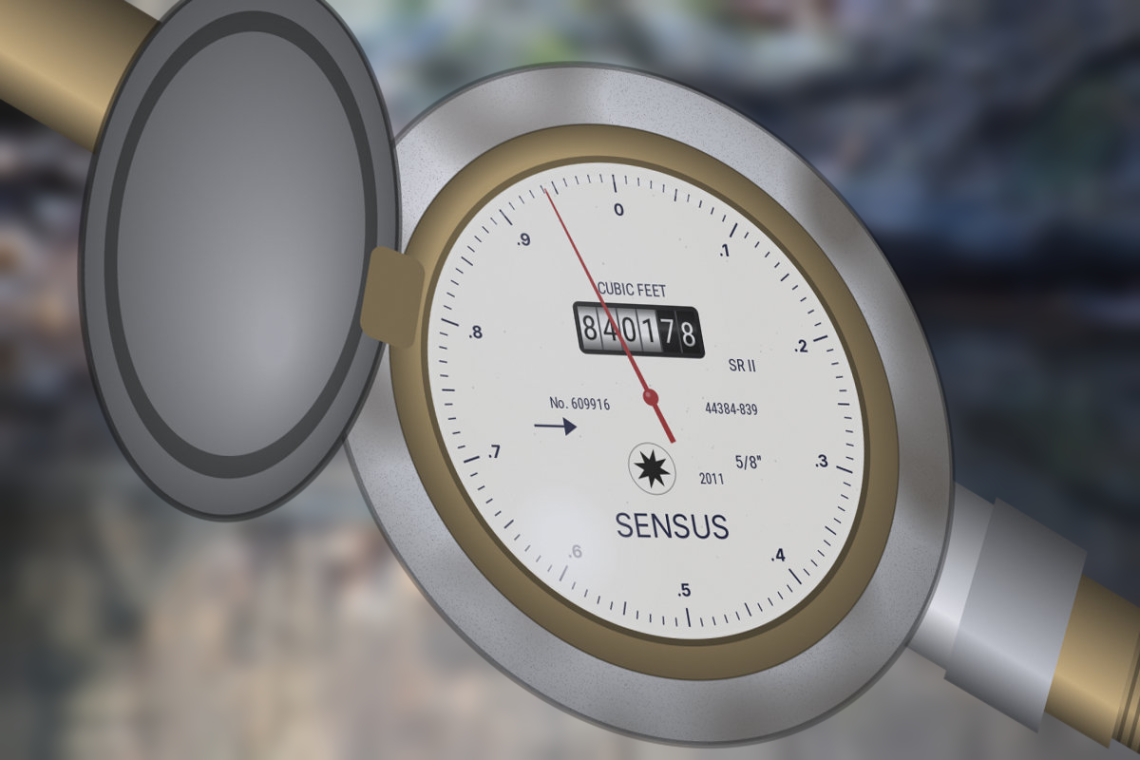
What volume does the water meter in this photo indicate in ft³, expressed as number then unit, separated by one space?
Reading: 840177.94 ft³
